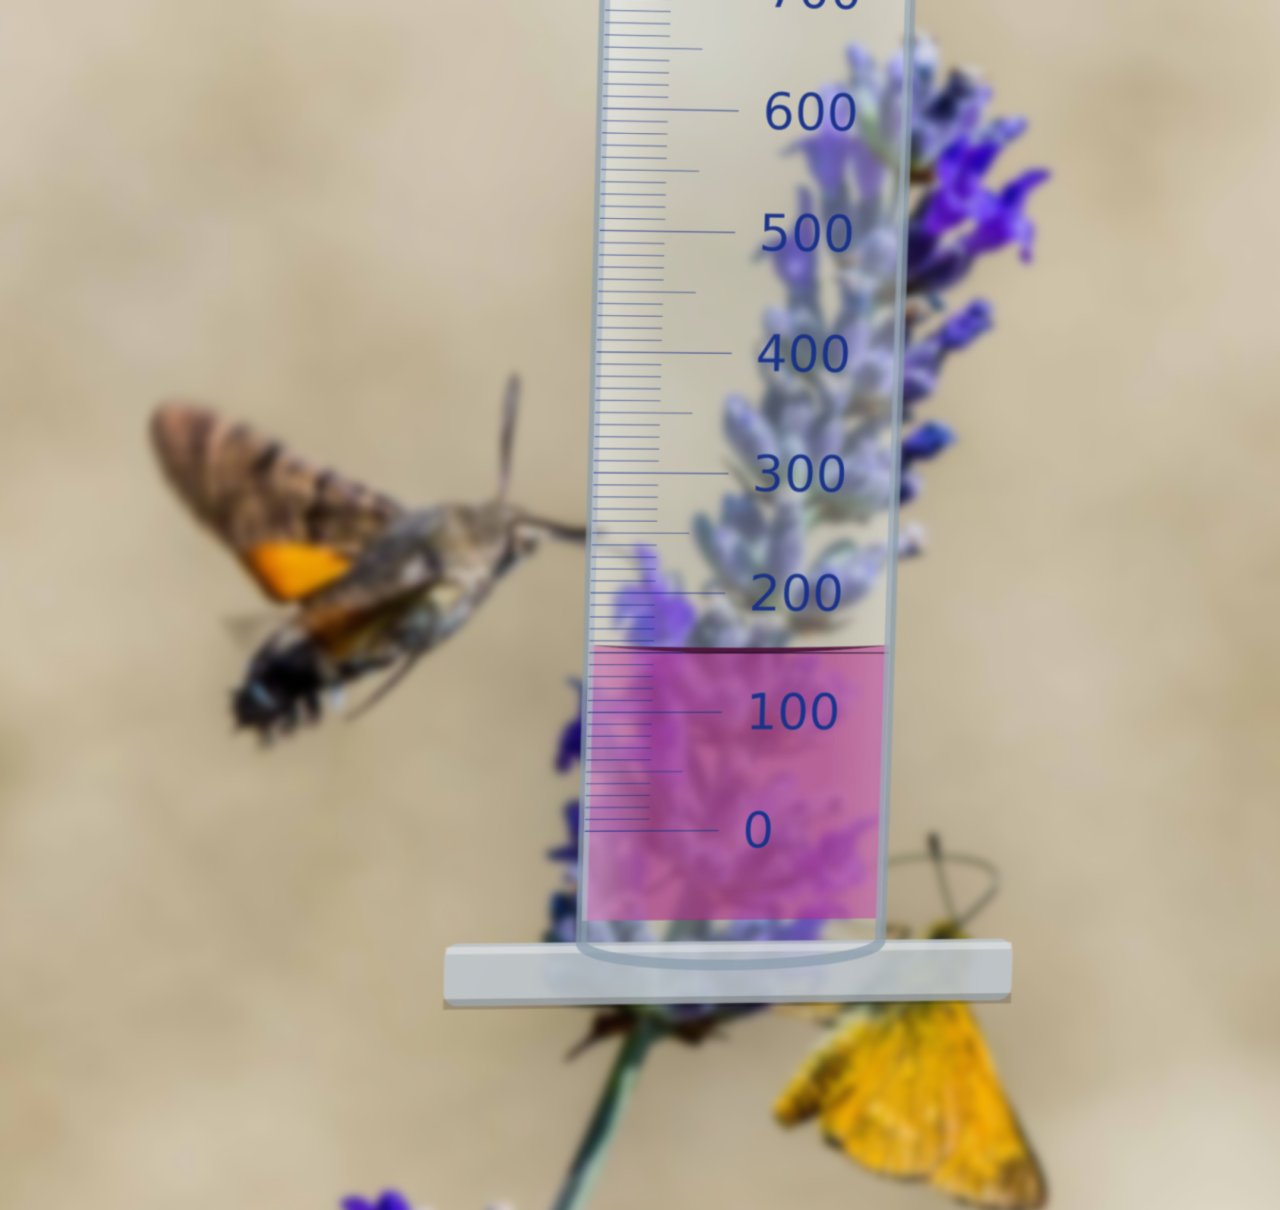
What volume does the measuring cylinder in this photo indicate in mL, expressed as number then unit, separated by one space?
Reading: 150 mL
